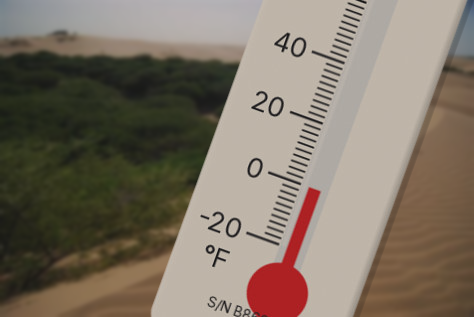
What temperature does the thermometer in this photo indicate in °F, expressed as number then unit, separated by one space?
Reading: 0 °F
